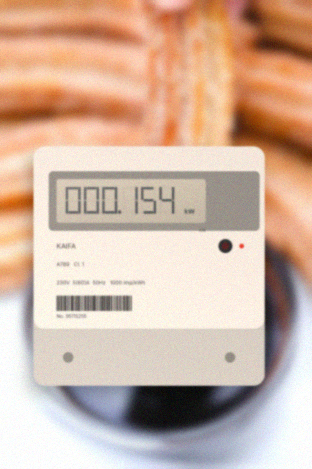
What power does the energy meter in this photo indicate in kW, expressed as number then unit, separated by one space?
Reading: 0.154 kW
